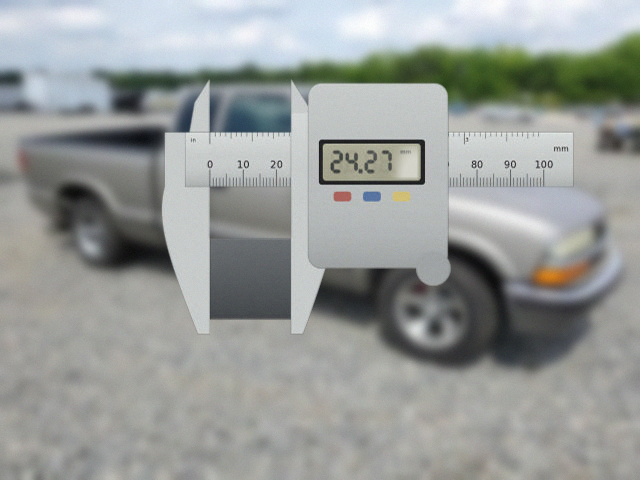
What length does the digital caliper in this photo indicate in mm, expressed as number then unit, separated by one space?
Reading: 24.27 mm
